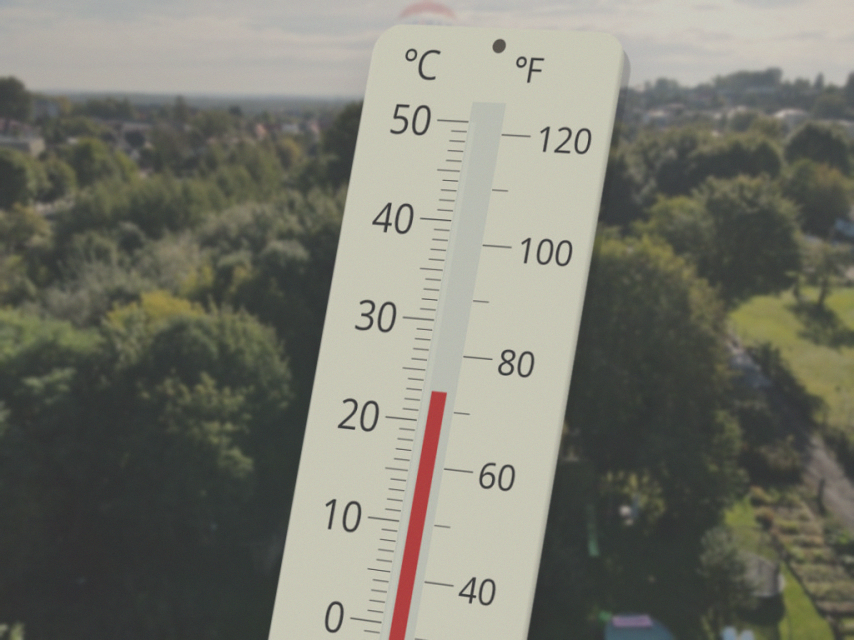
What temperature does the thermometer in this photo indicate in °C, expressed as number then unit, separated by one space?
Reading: 23 °C
